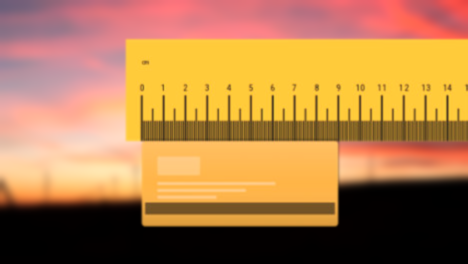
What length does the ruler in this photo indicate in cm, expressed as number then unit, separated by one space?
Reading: 9 cm
